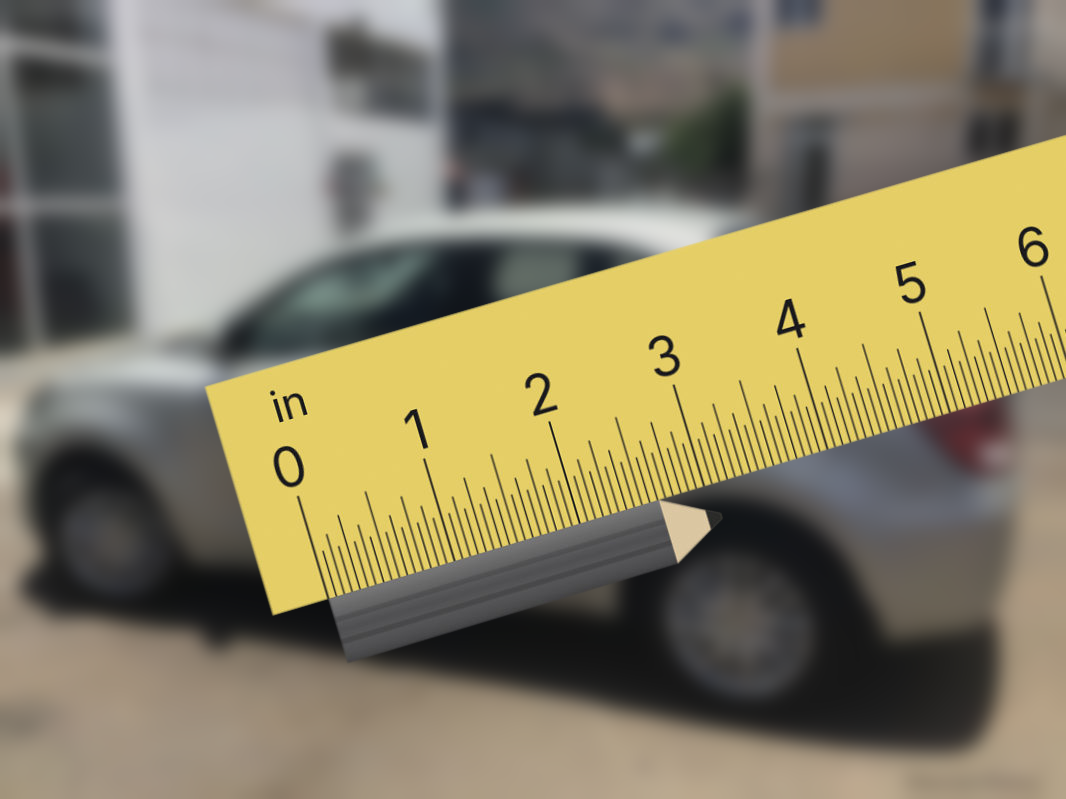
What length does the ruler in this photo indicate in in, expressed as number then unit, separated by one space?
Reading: 3.0625 in
